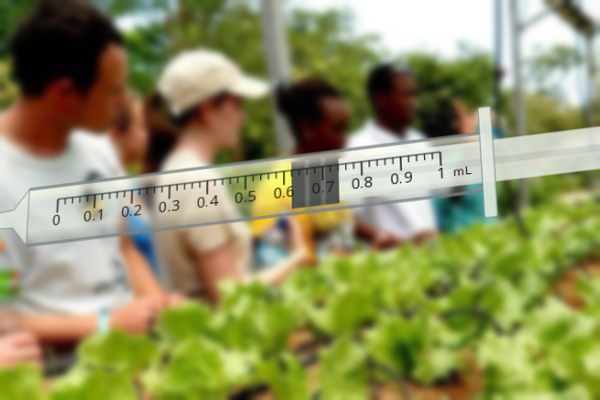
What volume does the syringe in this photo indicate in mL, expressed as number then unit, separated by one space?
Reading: 0.62 mL
